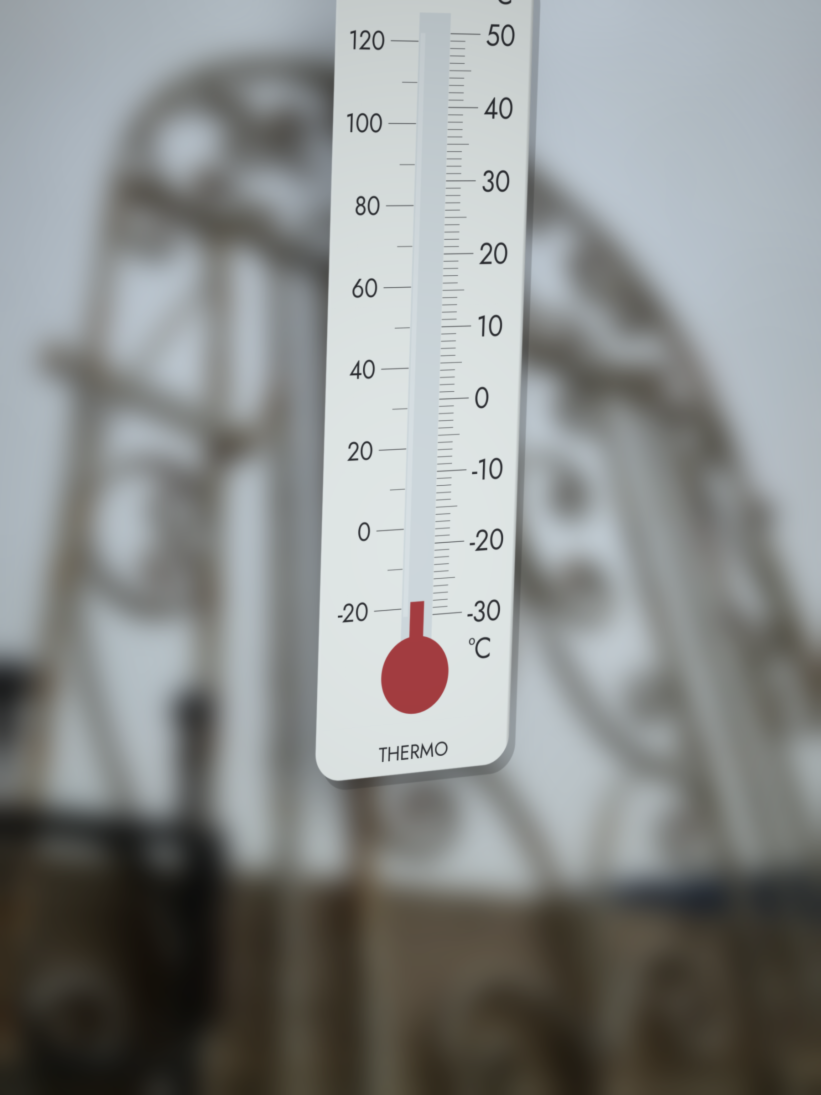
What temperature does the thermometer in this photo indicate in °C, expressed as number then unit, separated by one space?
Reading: -28 °C
